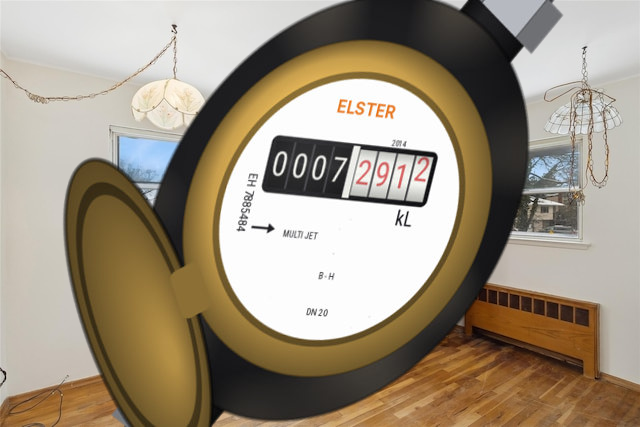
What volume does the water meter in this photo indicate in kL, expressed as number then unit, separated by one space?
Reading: 7.2912 kL
